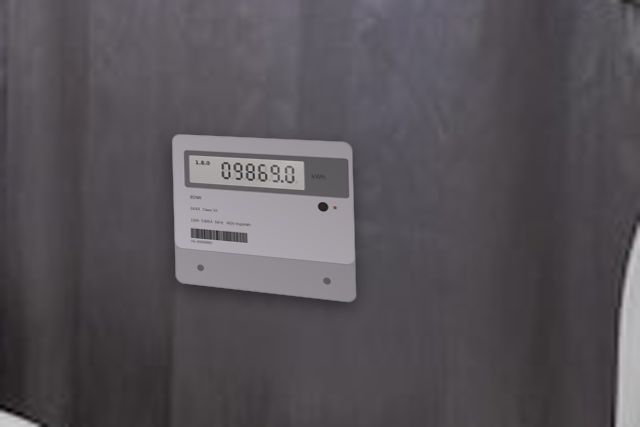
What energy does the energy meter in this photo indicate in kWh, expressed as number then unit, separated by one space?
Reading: 9869.0 kWh
